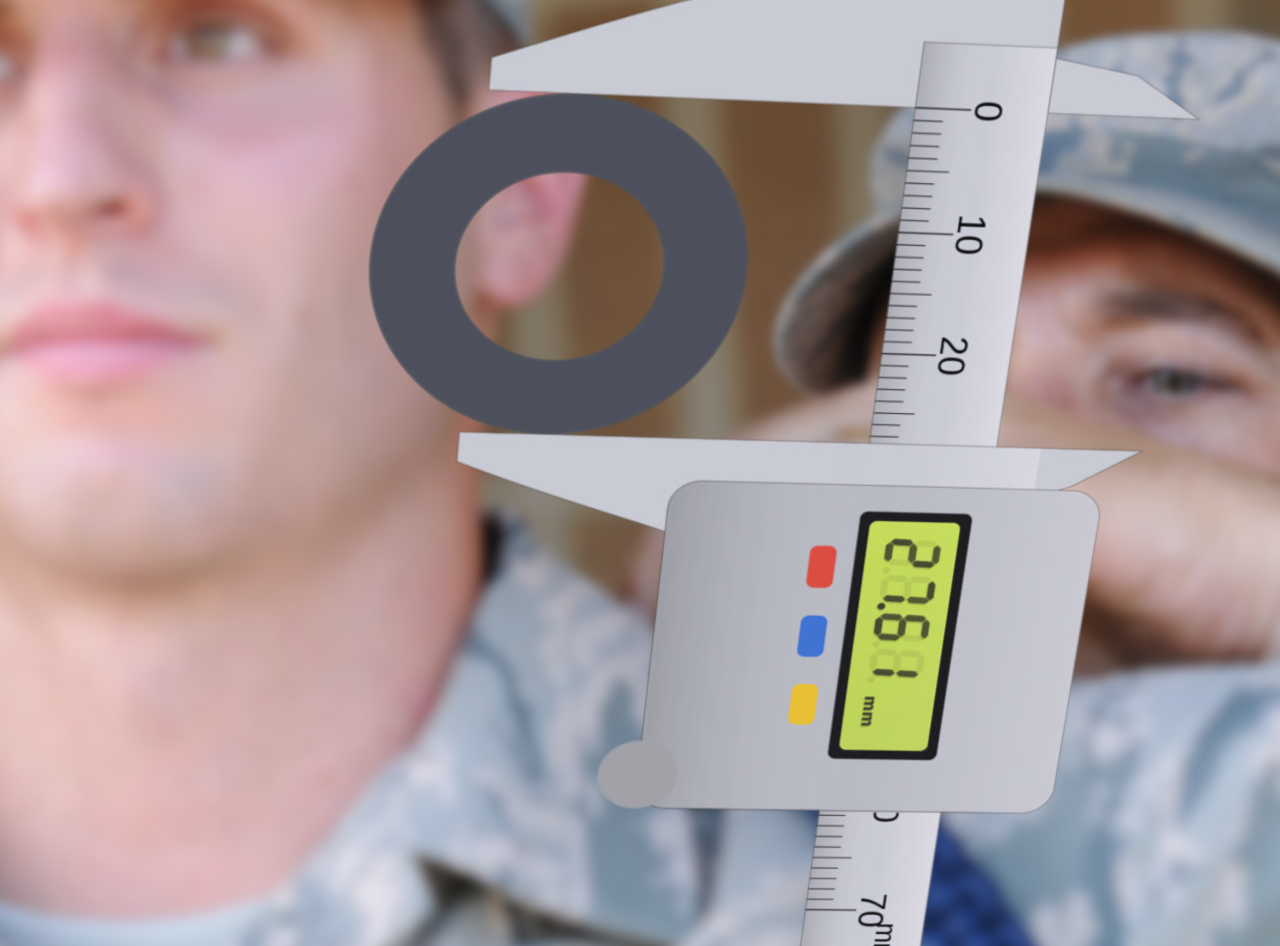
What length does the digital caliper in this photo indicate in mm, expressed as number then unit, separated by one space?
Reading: 27.61 mm
